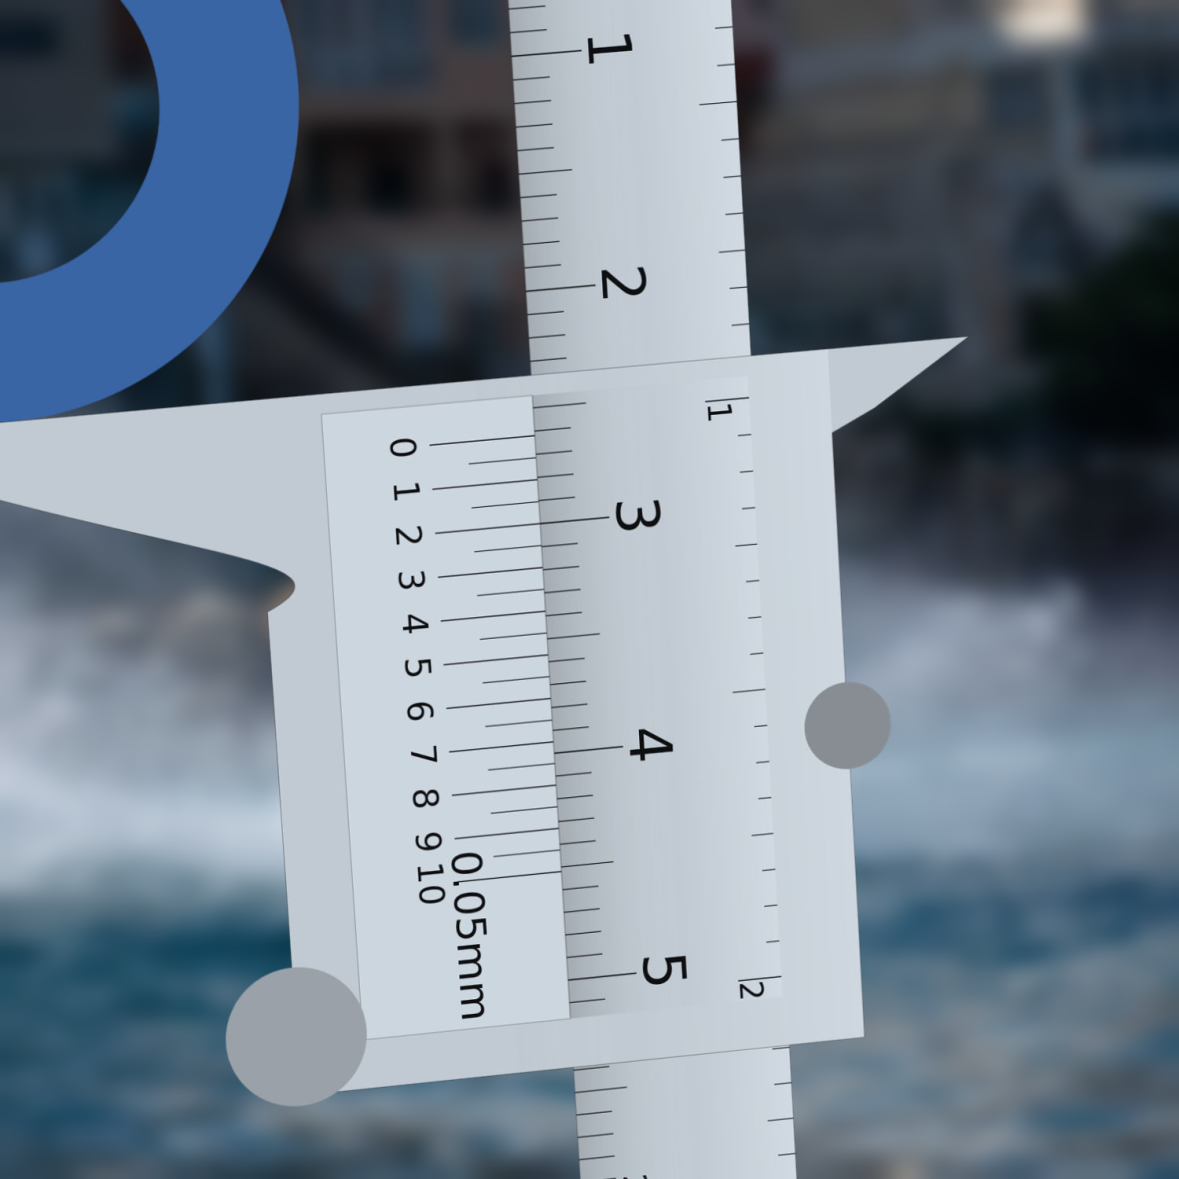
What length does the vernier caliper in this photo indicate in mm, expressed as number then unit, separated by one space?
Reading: 26.20 mm
